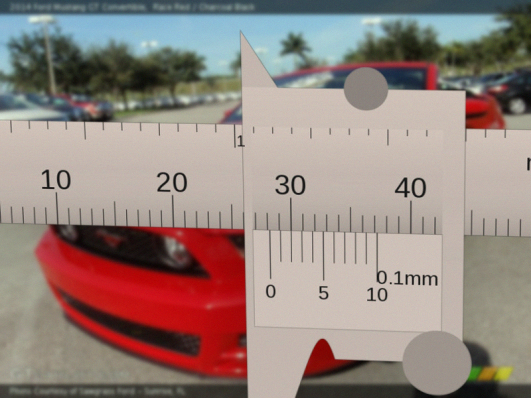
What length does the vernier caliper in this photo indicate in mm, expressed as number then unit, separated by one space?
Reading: 28.2 mm
